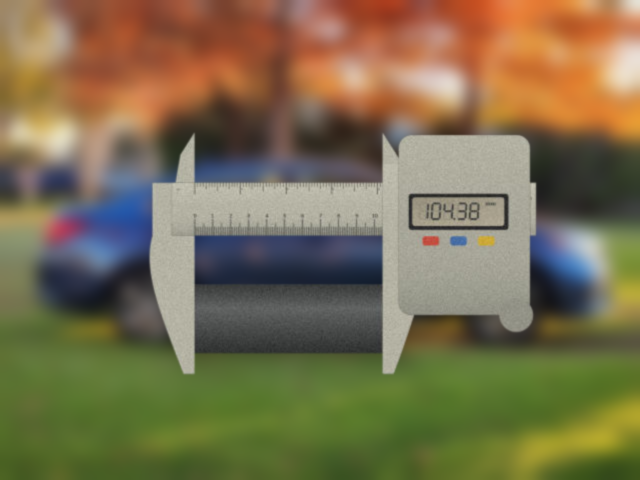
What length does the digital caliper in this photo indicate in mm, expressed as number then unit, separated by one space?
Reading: 104.38 mm
